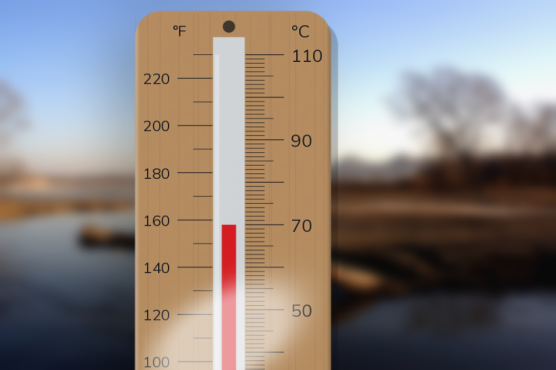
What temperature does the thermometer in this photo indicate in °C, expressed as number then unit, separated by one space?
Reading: 70 °C
